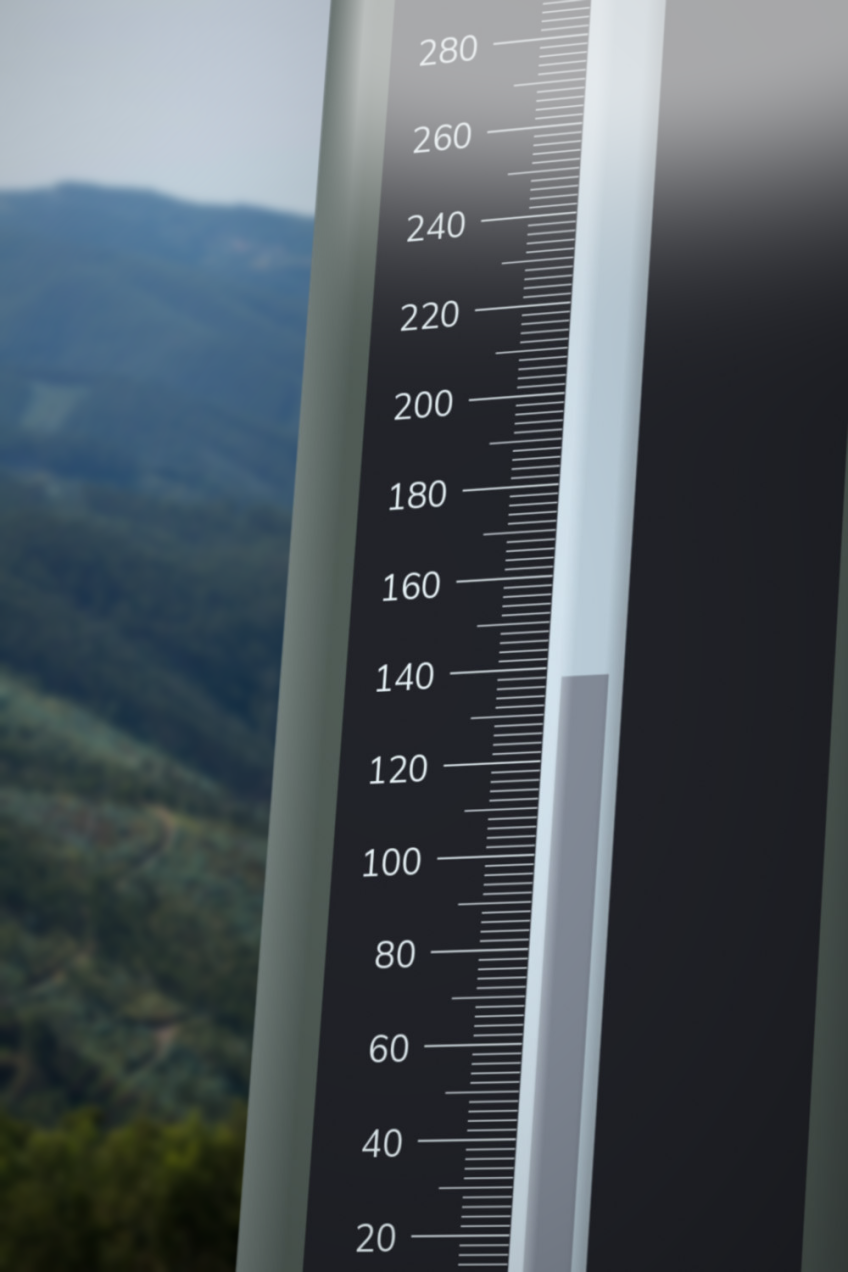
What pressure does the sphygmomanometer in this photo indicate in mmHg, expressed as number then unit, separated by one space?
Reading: 138 mmHg
